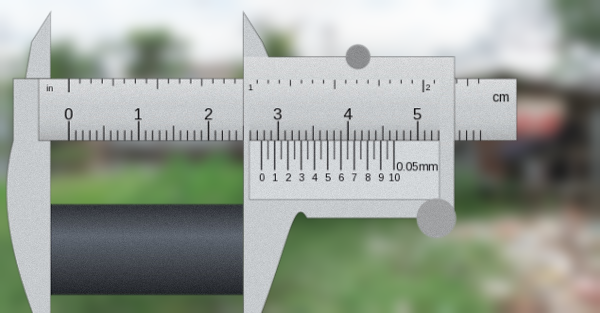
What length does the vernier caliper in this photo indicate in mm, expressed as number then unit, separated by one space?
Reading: 27.6 mm
